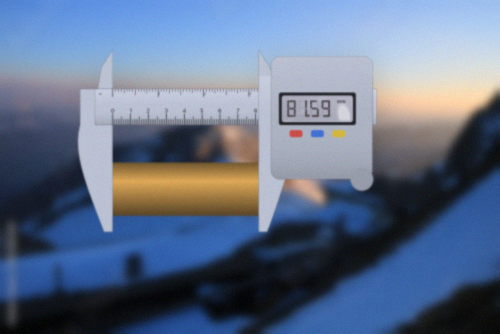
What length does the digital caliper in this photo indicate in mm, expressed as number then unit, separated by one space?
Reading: 81.59 mm
